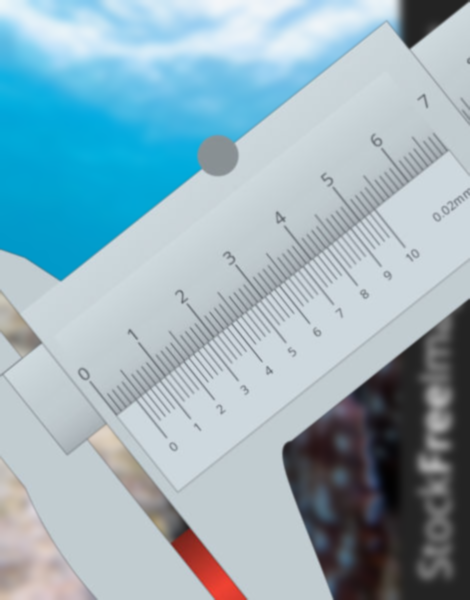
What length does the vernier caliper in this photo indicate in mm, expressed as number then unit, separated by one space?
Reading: 4.0 mm
